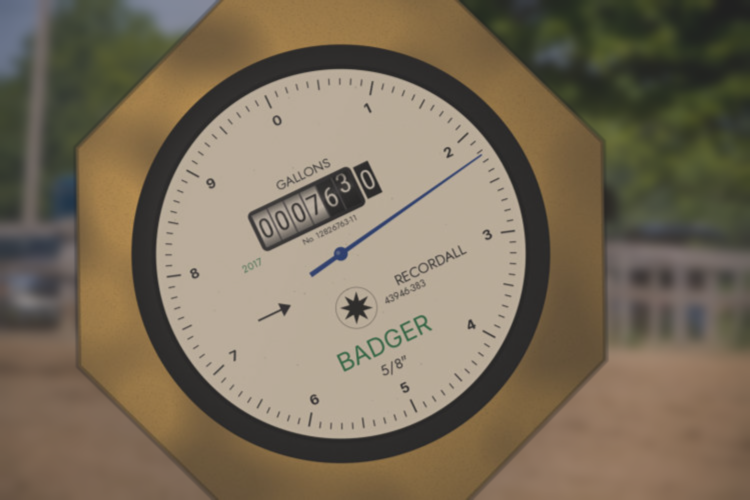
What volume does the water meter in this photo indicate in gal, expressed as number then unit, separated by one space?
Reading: 7632.2 gal
